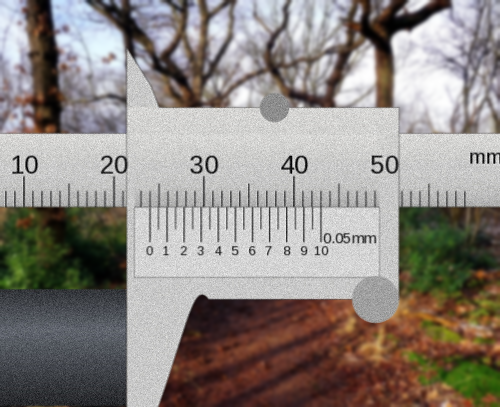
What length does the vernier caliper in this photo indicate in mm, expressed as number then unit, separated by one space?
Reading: 24.0 mm
